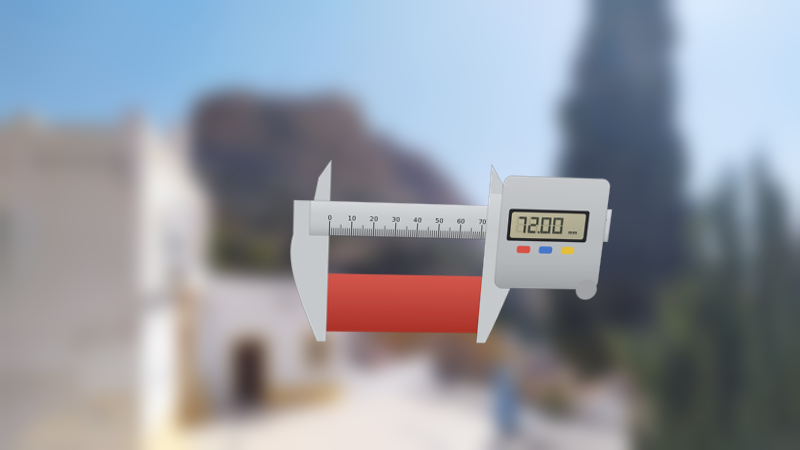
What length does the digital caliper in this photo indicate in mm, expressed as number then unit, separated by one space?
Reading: 72.00 mm
